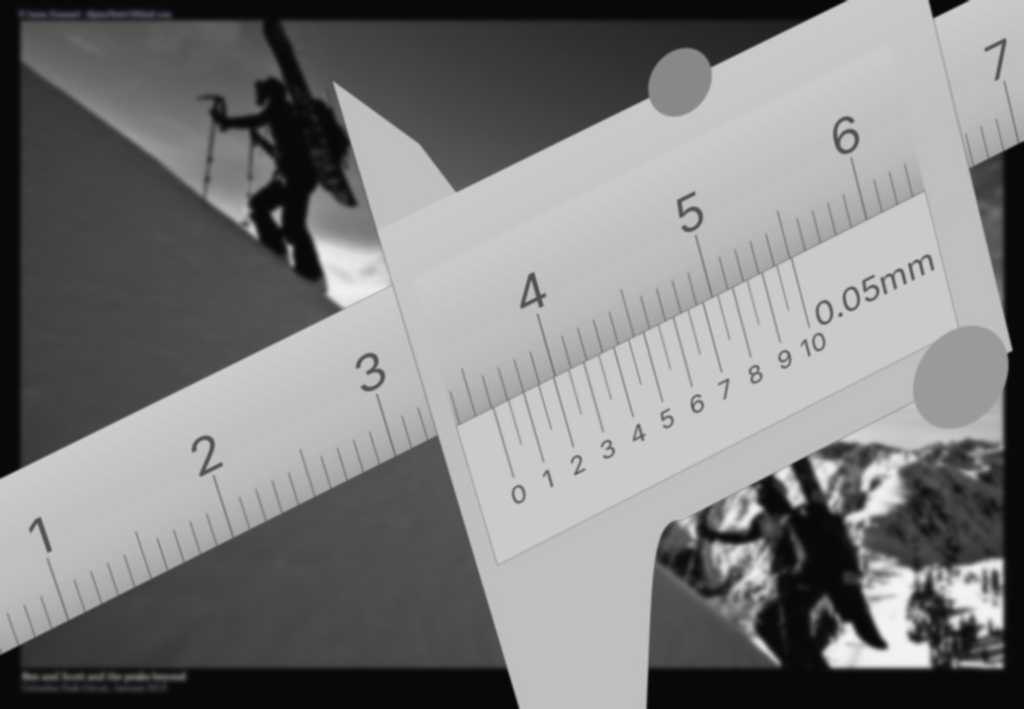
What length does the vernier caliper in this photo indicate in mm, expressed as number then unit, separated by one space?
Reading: 36.1 mm
